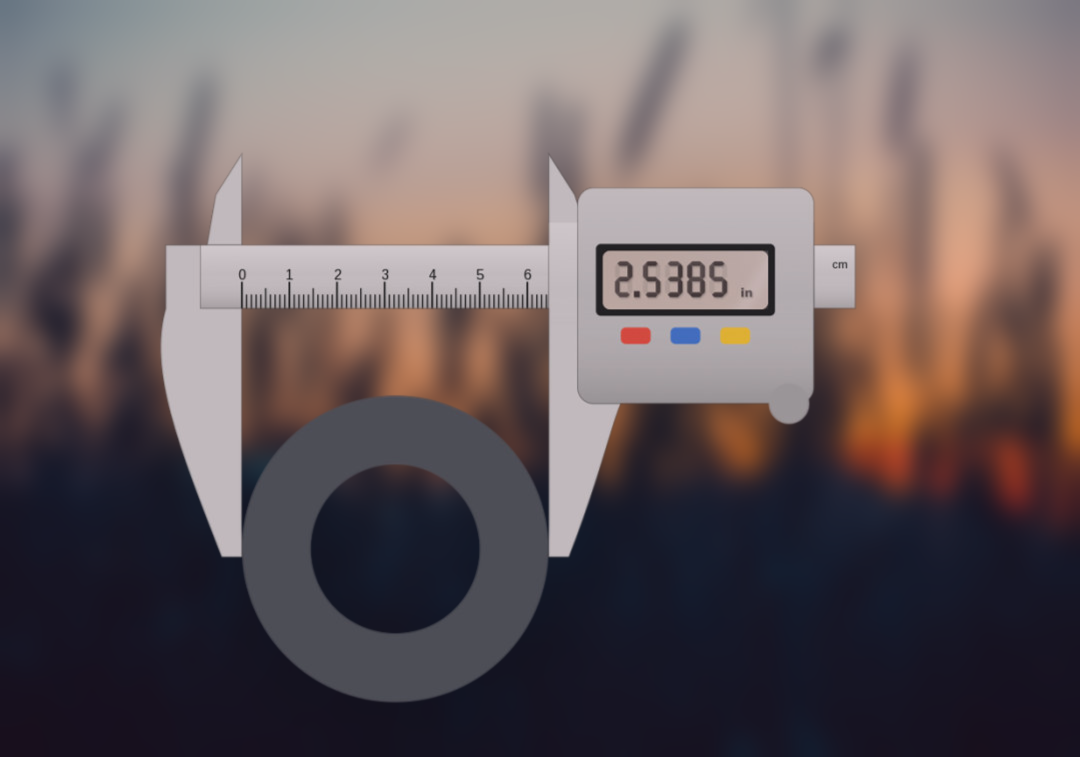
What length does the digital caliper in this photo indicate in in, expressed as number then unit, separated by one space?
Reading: 2.5385 in
